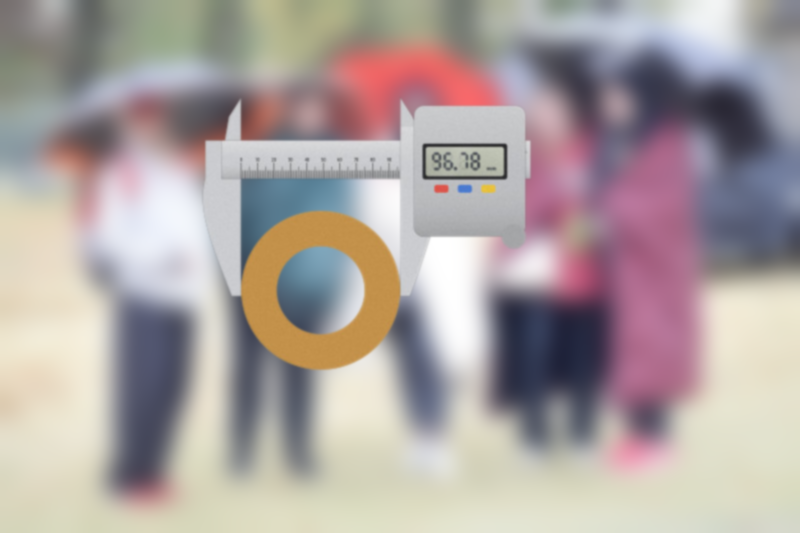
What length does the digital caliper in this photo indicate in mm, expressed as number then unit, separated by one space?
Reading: 96.78 mm
